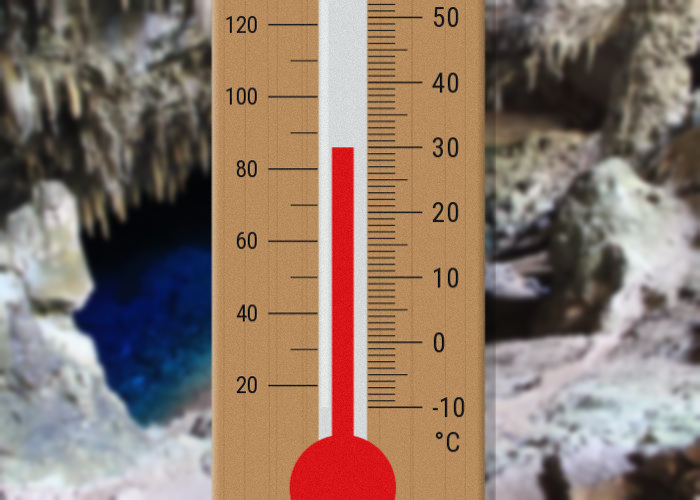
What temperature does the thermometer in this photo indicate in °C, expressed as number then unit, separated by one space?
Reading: 30 °C
